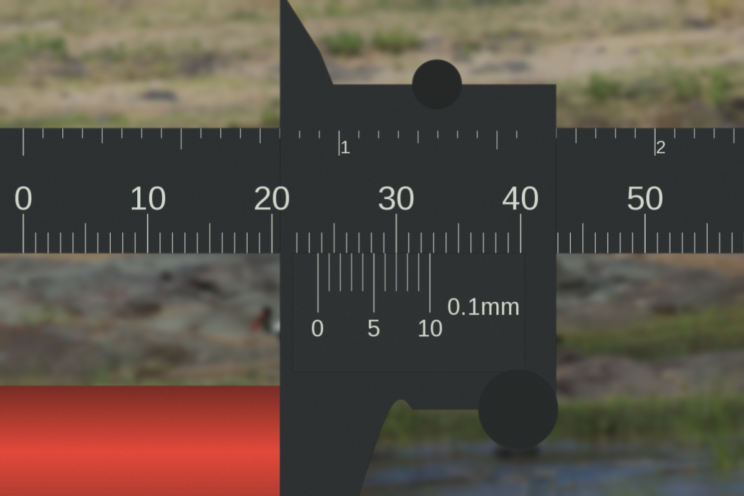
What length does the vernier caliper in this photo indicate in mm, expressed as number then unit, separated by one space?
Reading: 23.7 mm
